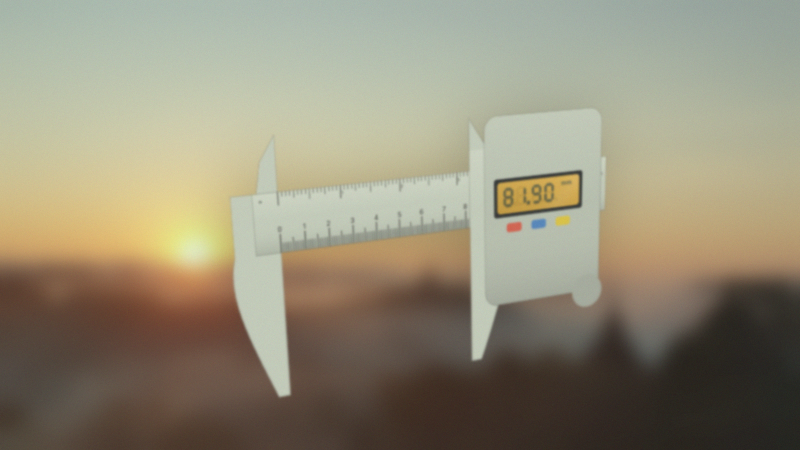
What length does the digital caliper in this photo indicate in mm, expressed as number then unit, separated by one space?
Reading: 81.90 mm
